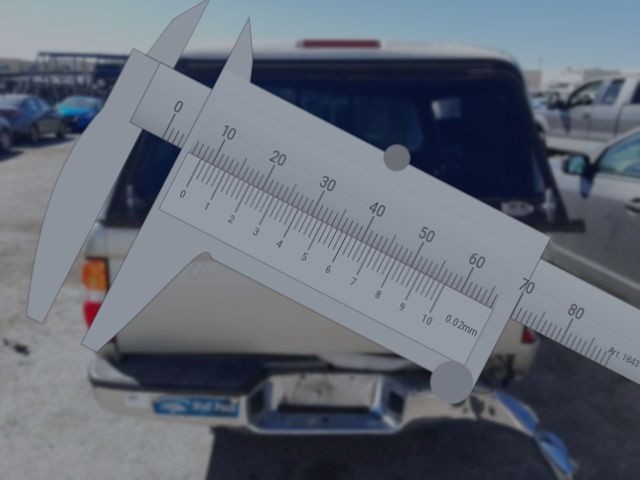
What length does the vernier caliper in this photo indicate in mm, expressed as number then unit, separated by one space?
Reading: 7.8 mm
